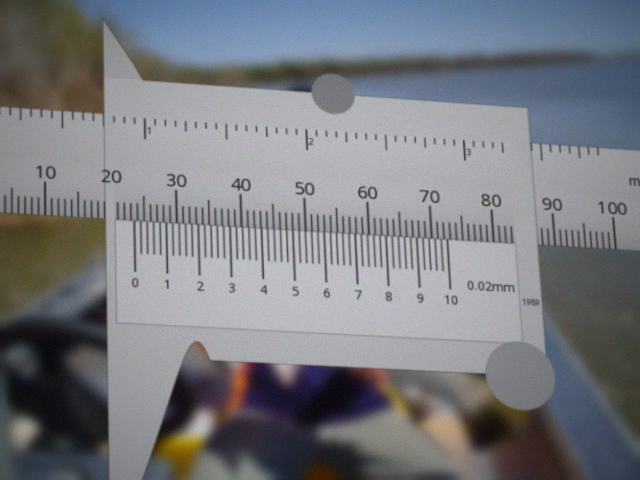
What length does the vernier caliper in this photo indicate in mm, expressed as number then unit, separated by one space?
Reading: 23.5 mm
